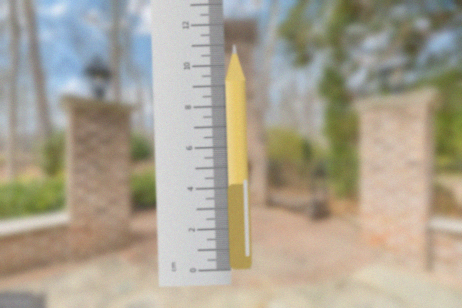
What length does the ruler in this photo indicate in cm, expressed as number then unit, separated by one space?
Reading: 11 cm
